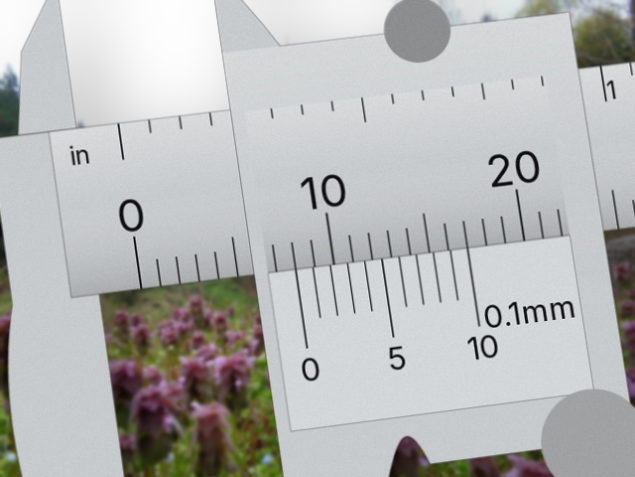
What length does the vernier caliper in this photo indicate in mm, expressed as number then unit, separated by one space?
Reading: 8.0 mm
